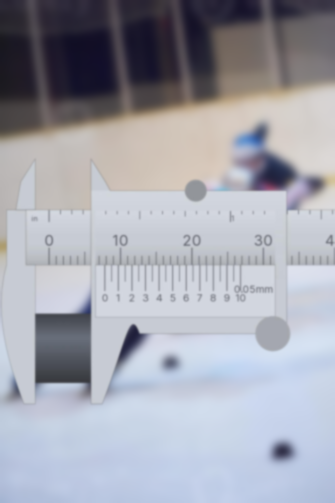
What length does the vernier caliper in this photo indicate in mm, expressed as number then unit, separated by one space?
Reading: 7.8 mm
